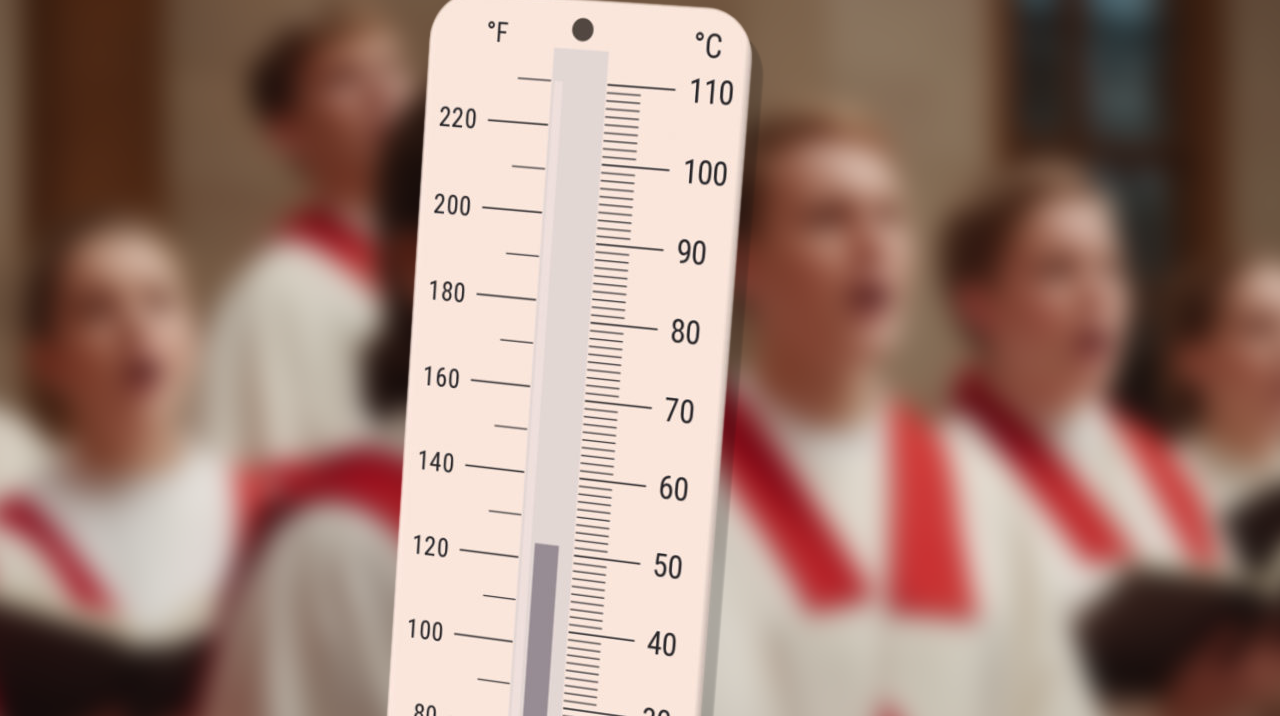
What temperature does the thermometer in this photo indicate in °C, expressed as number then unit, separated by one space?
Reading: 51 °C
